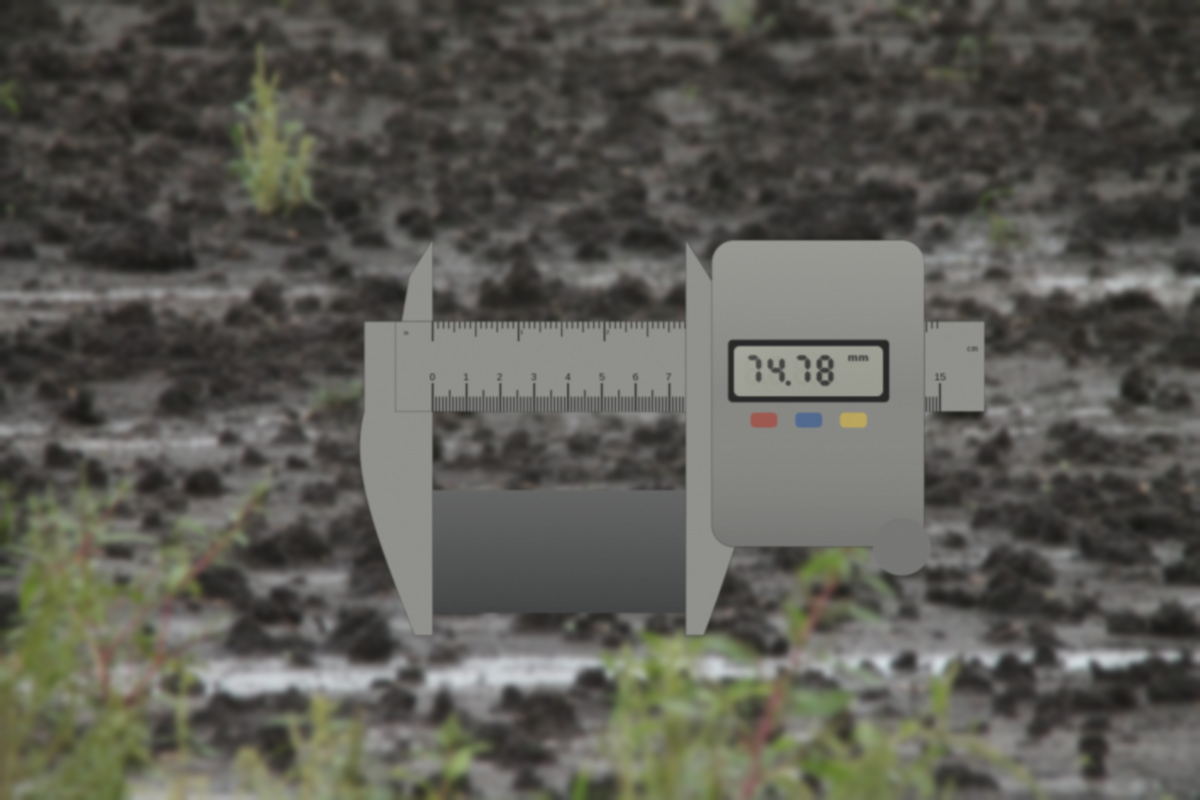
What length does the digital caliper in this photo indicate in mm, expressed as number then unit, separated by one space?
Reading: 74.78 mm
